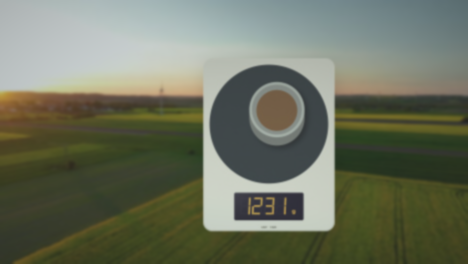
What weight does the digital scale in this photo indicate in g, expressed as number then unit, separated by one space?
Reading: 1231 g
